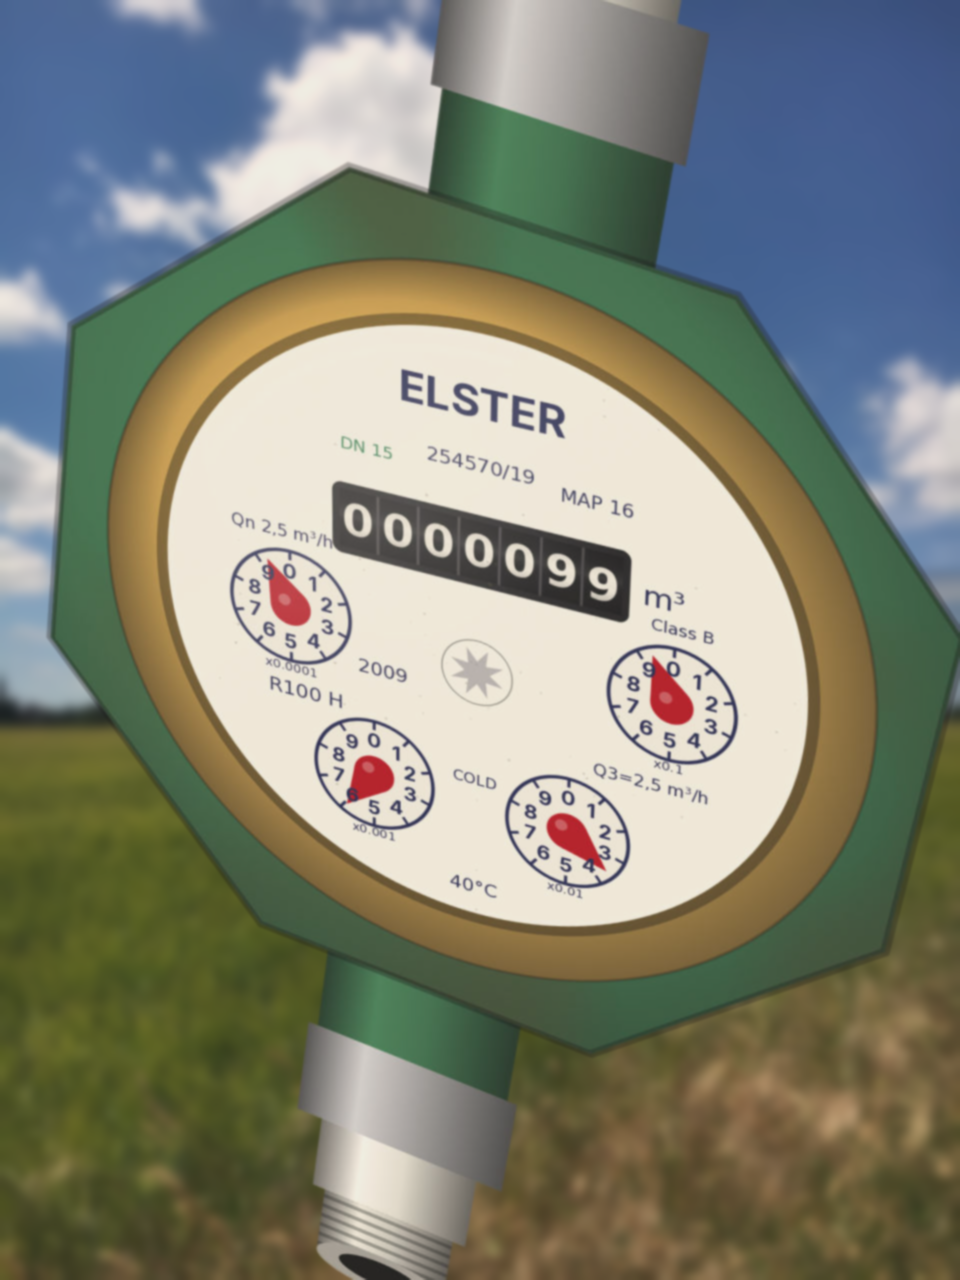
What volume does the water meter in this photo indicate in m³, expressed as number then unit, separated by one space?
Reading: 98.9359 m³
